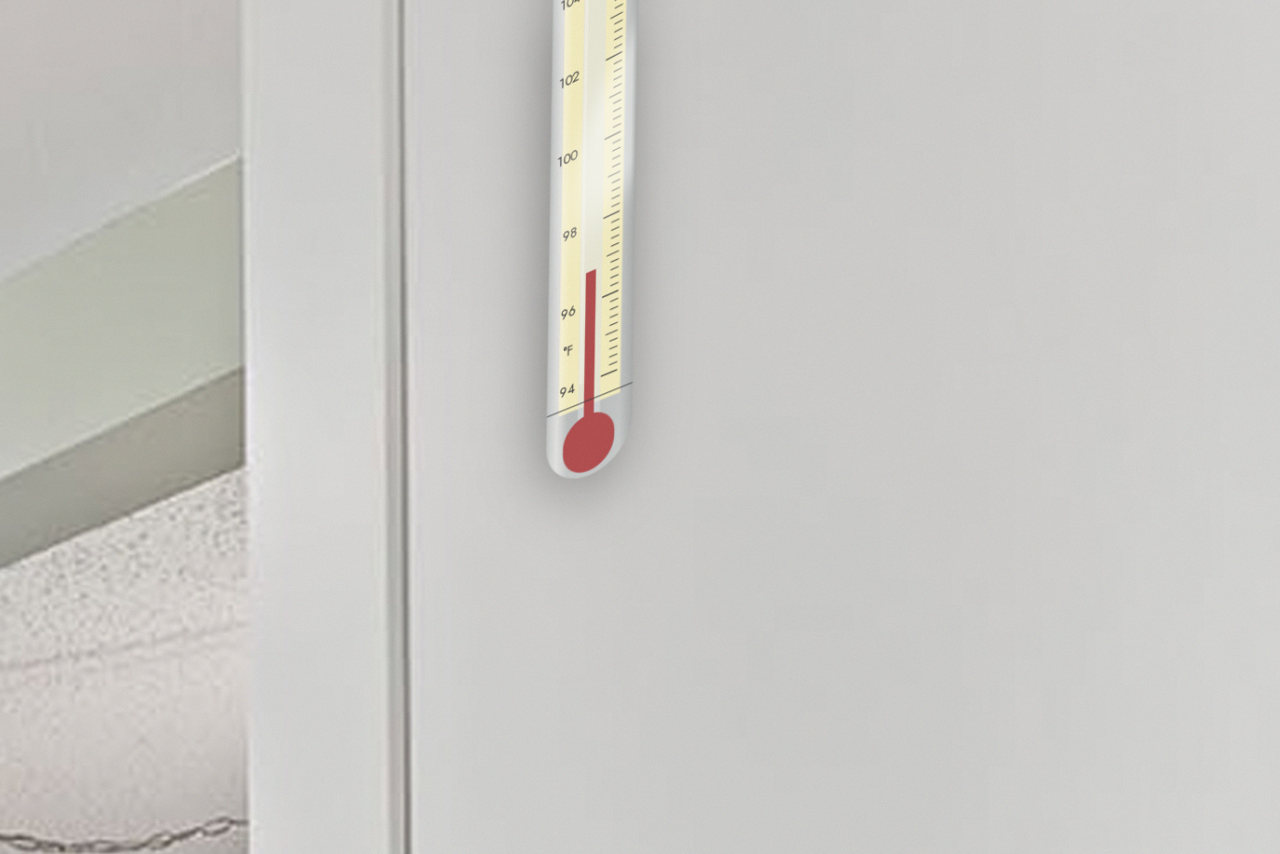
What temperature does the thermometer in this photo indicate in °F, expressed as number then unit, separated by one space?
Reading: 96.8 °F
